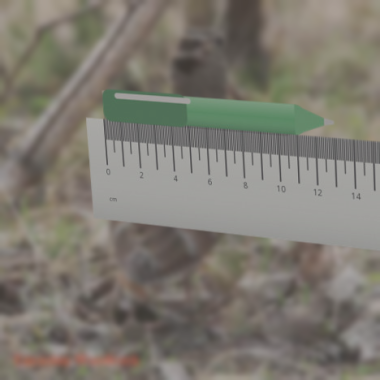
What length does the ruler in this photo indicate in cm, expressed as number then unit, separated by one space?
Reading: 13 cm
